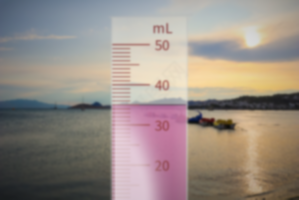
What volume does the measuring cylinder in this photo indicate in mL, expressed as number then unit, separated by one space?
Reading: 35 mL
